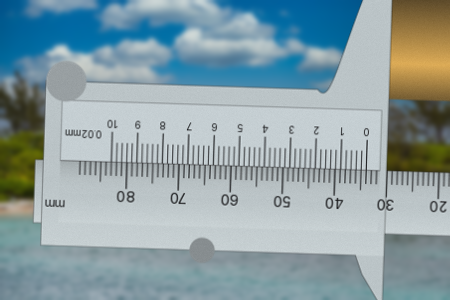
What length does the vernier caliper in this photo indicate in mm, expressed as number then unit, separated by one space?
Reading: 34.0 mm
